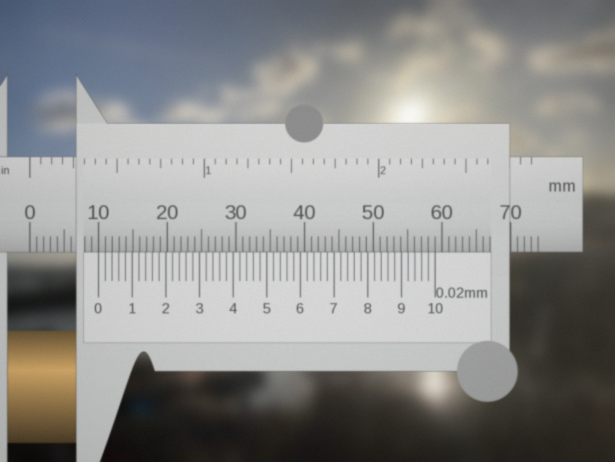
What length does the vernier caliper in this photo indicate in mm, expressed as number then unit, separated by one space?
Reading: 10.0 mm
